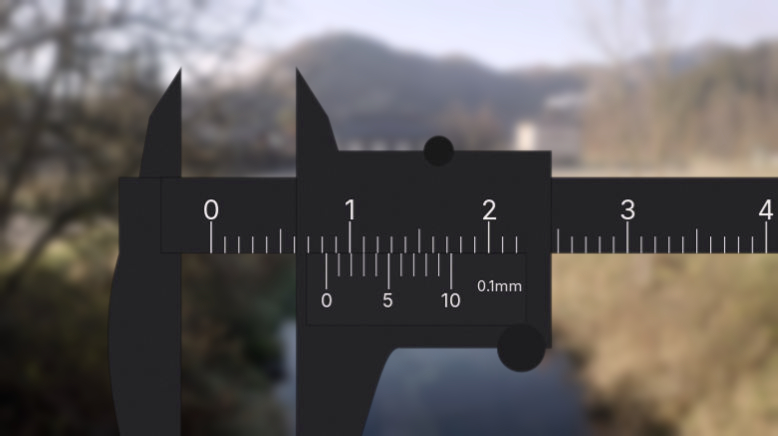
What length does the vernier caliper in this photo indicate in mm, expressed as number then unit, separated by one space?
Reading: 8.3 mm
